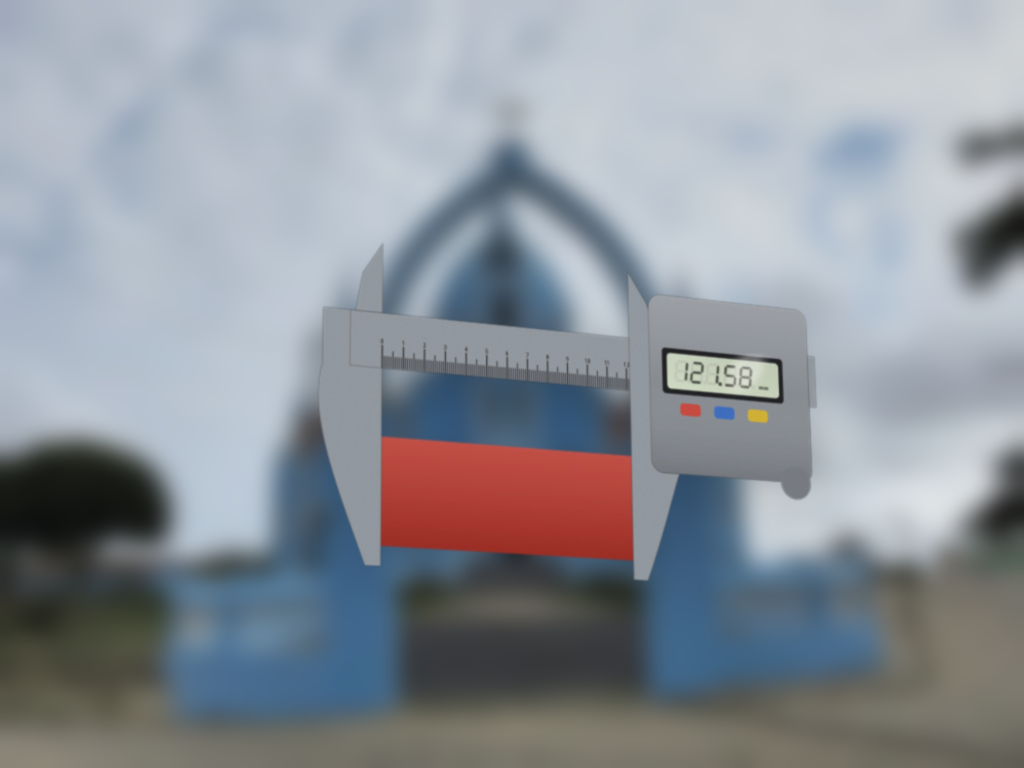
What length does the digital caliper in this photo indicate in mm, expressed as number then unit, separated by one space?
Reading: 121.58 mm
